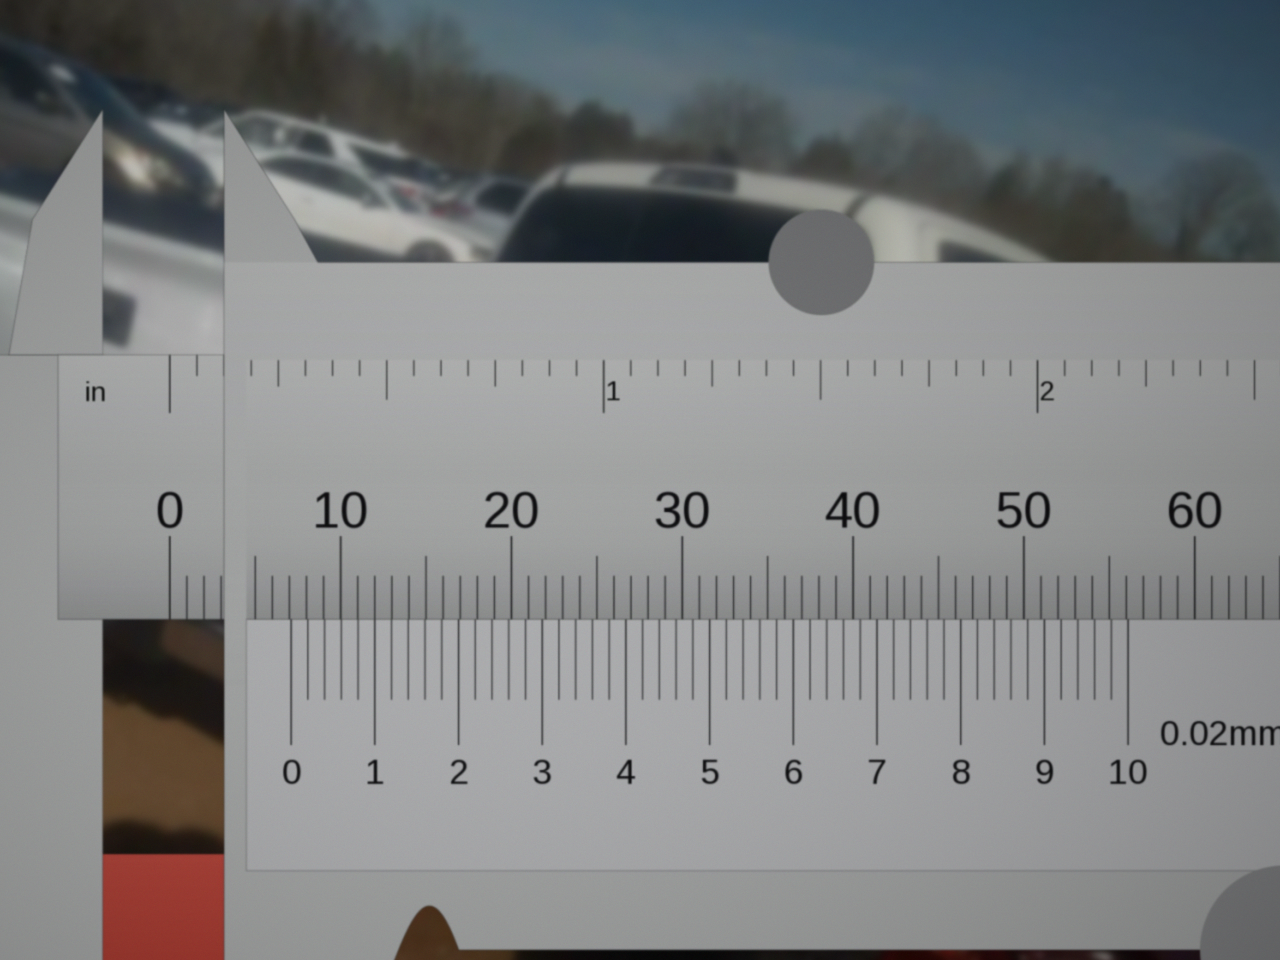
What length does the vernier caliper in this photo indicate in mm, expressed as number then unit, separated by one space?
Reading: 7.1 mm
